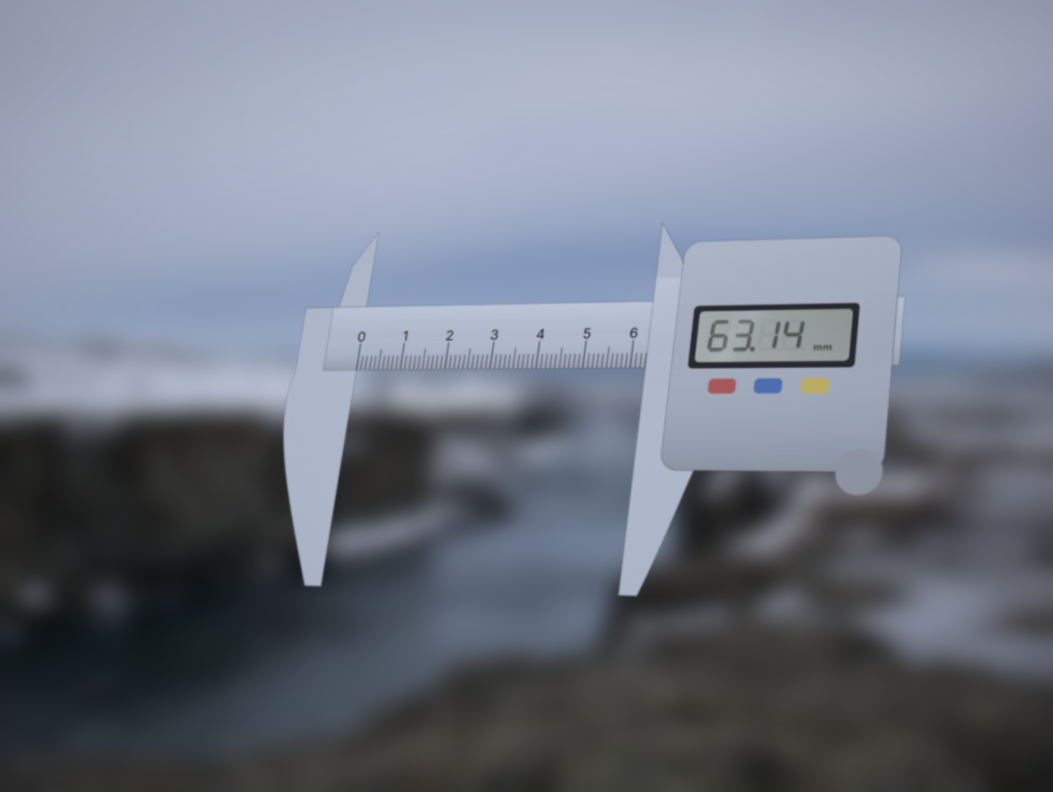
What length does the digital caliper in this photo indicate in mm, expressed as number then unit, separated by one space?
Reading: 63.14 mm
